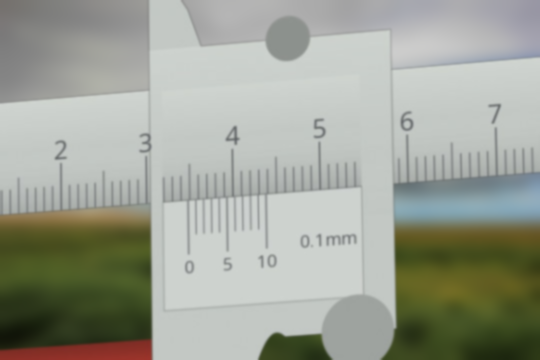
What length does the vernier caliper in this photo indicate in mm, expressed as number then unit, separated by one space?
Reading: 34.8 mm
